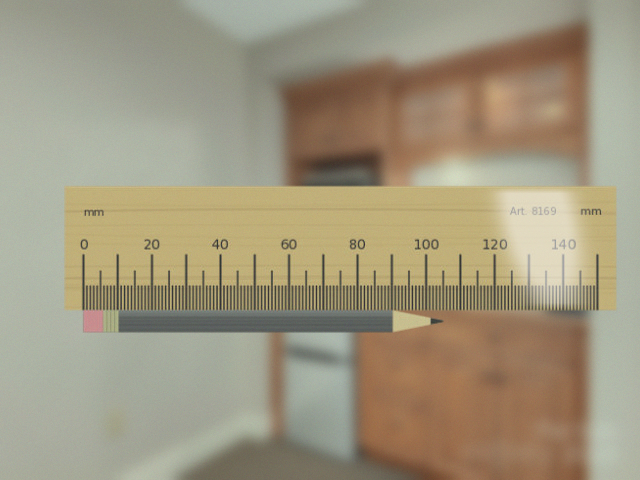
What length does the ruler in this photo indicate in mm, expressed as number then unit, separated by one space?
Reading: 105 mm
